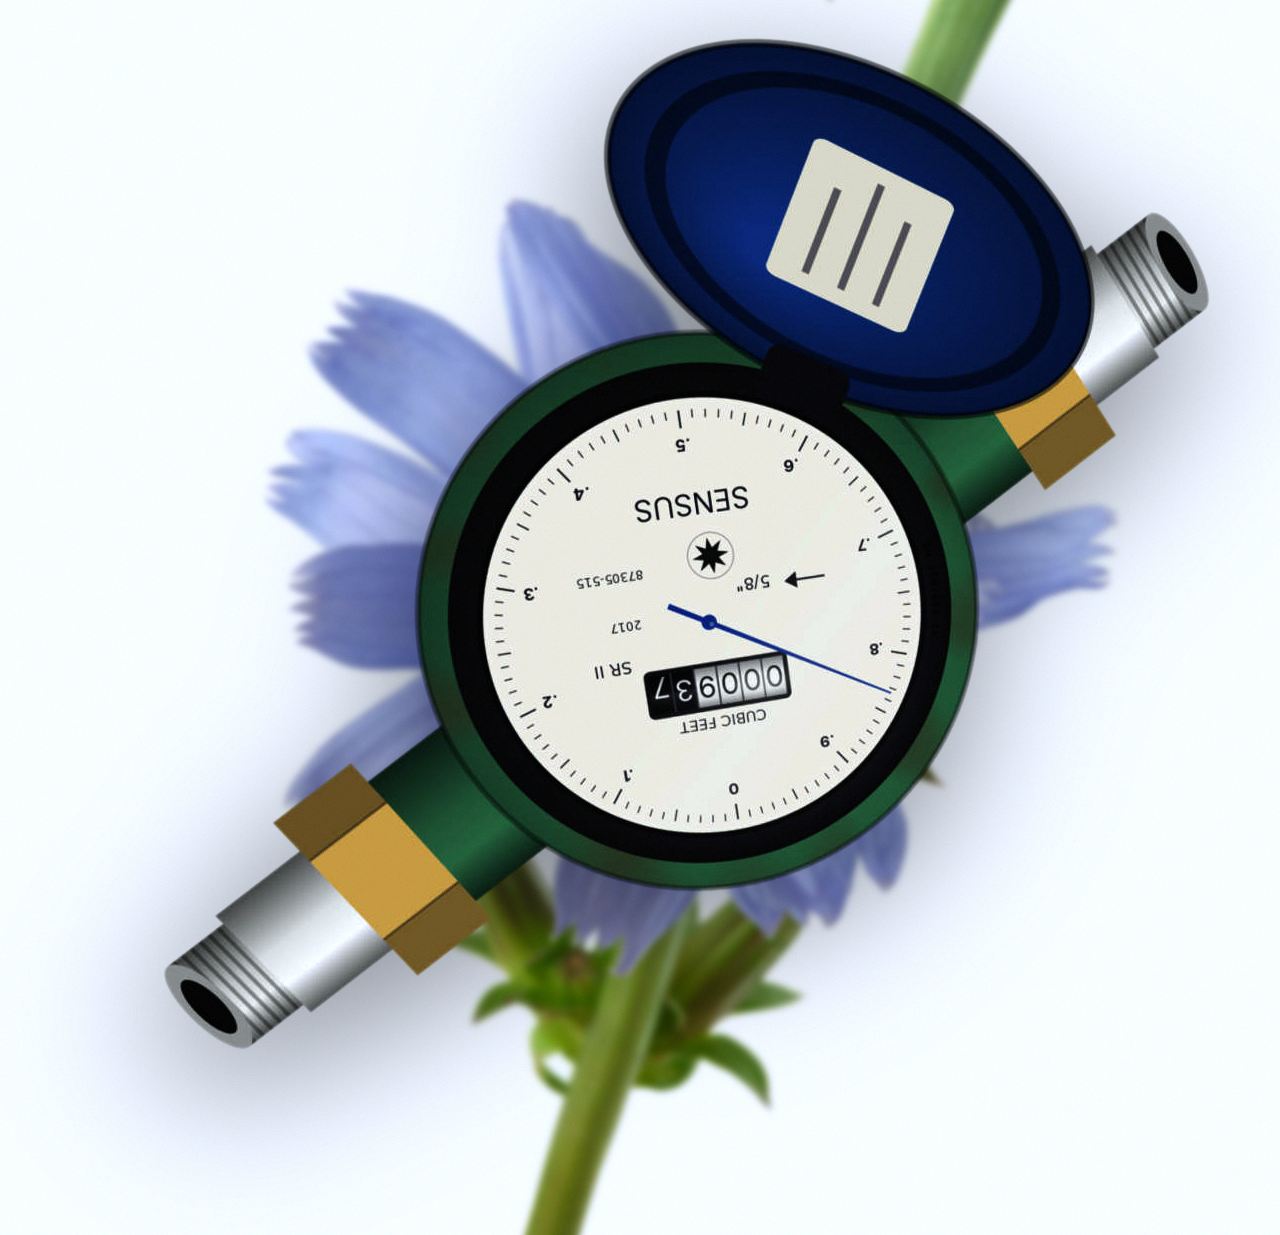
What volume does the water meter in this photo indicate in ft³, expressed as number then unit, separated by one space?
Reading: 936.83 ft³
